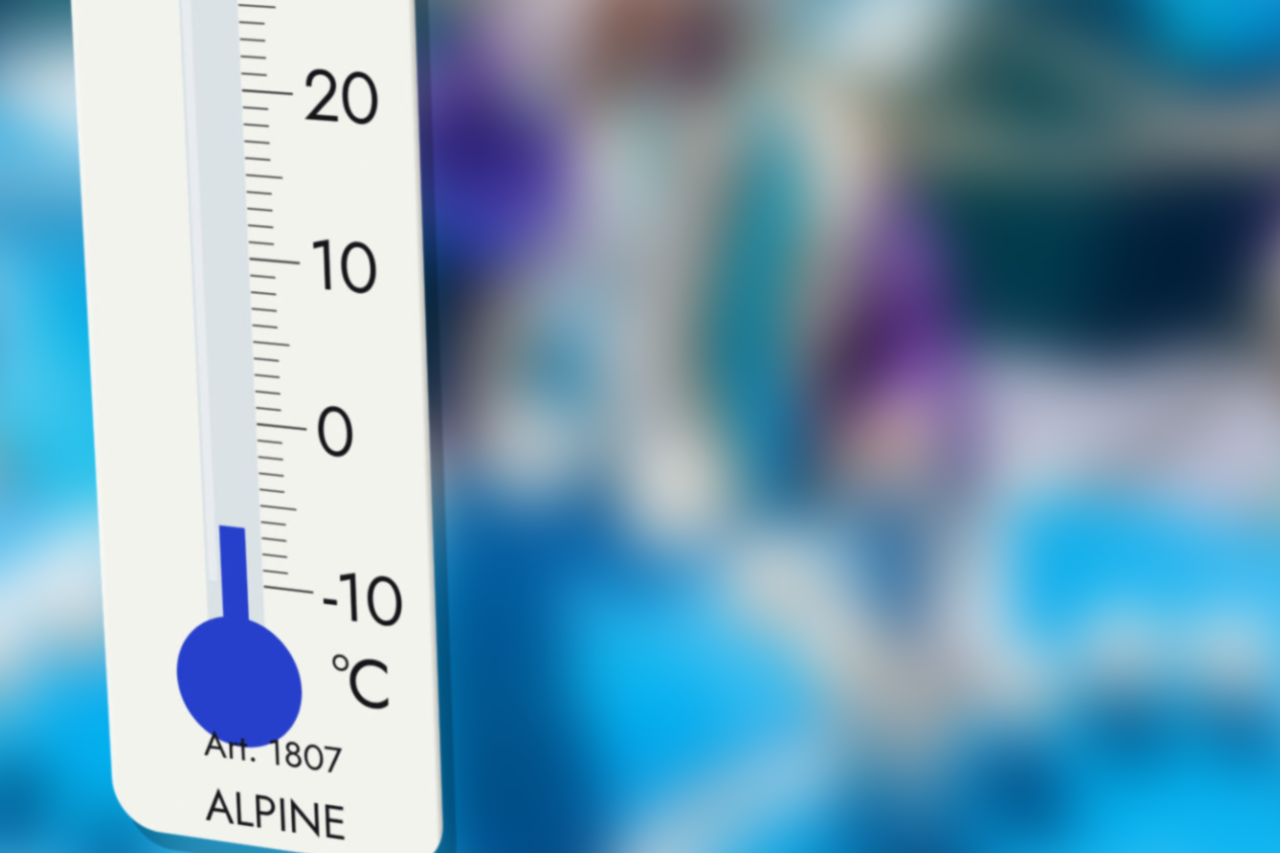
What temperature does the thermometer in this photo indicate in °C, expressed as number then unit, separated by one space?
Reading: -6.5 °C
